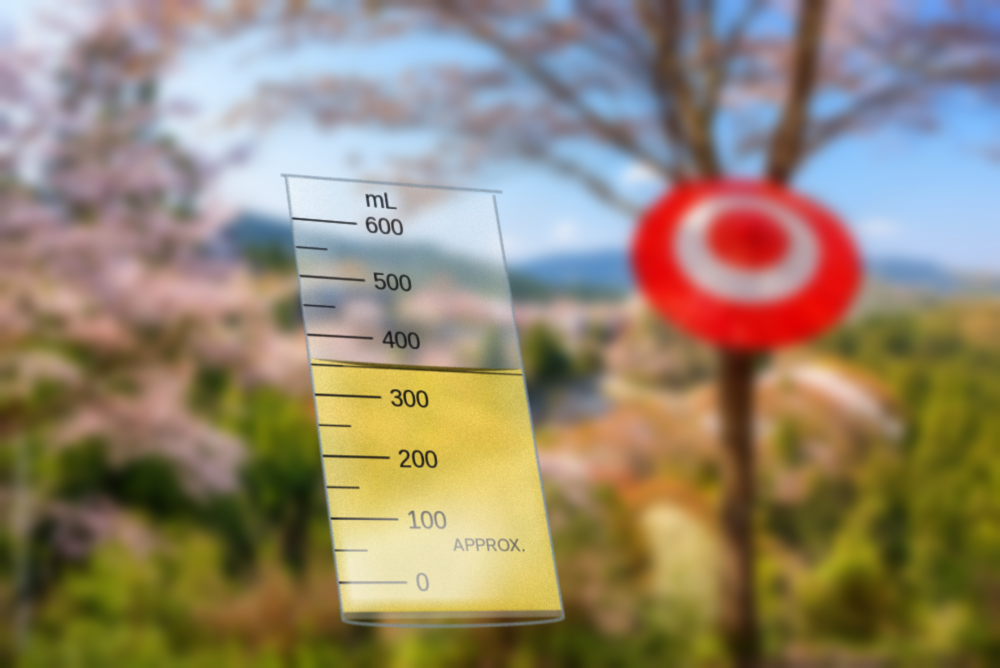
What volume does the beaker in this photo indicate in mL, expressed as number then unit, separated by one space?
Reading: 350 mL
